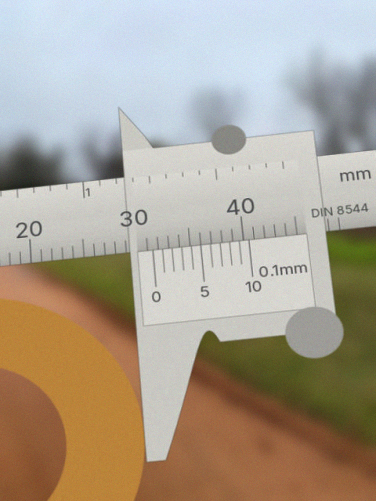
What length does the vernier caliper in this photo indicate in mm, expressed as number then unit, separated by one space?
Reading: 31.5 mm
